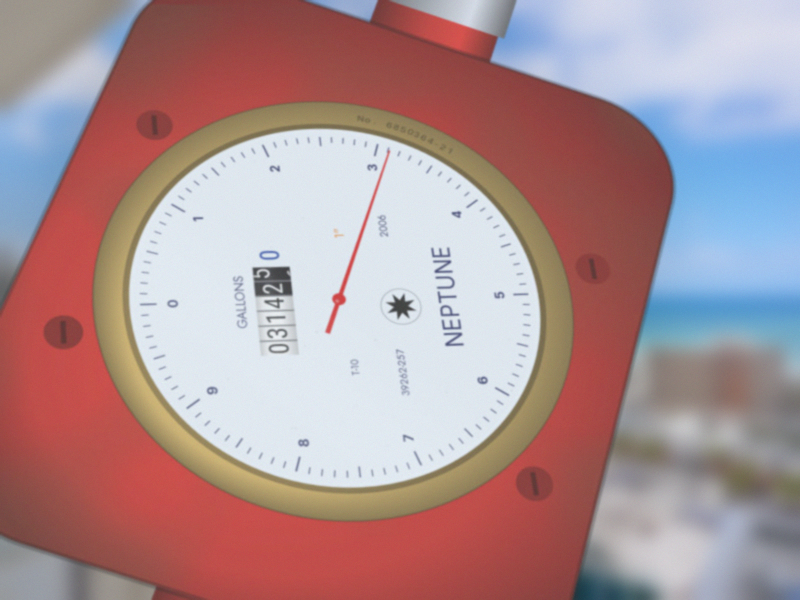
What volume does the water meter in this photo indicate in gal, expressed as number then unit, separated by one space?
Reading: 314253.1 gal
